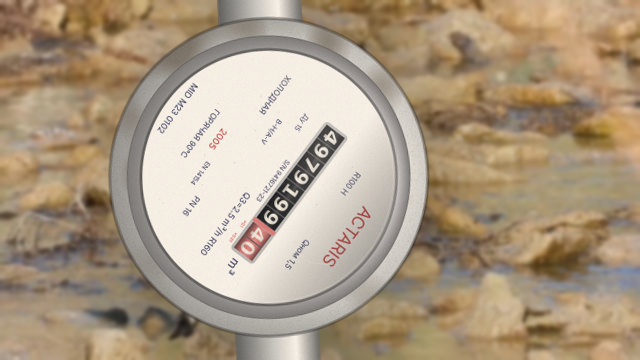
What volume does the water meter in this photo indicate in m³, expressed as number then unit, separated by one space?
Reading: 4979199.40 m³
